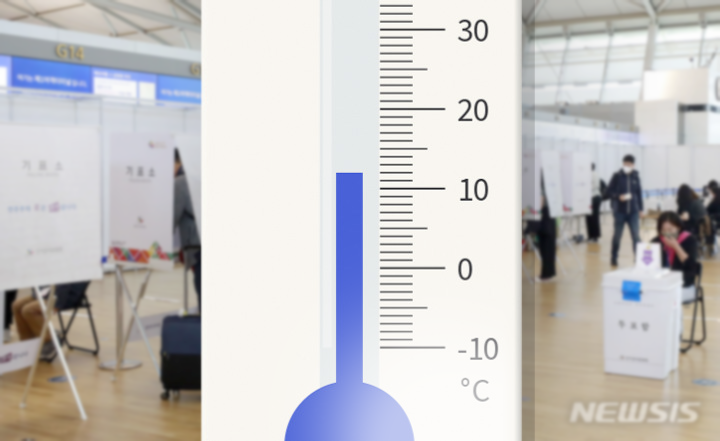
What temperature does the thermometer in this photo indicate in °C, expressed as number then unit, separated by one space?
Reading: 12 °C
